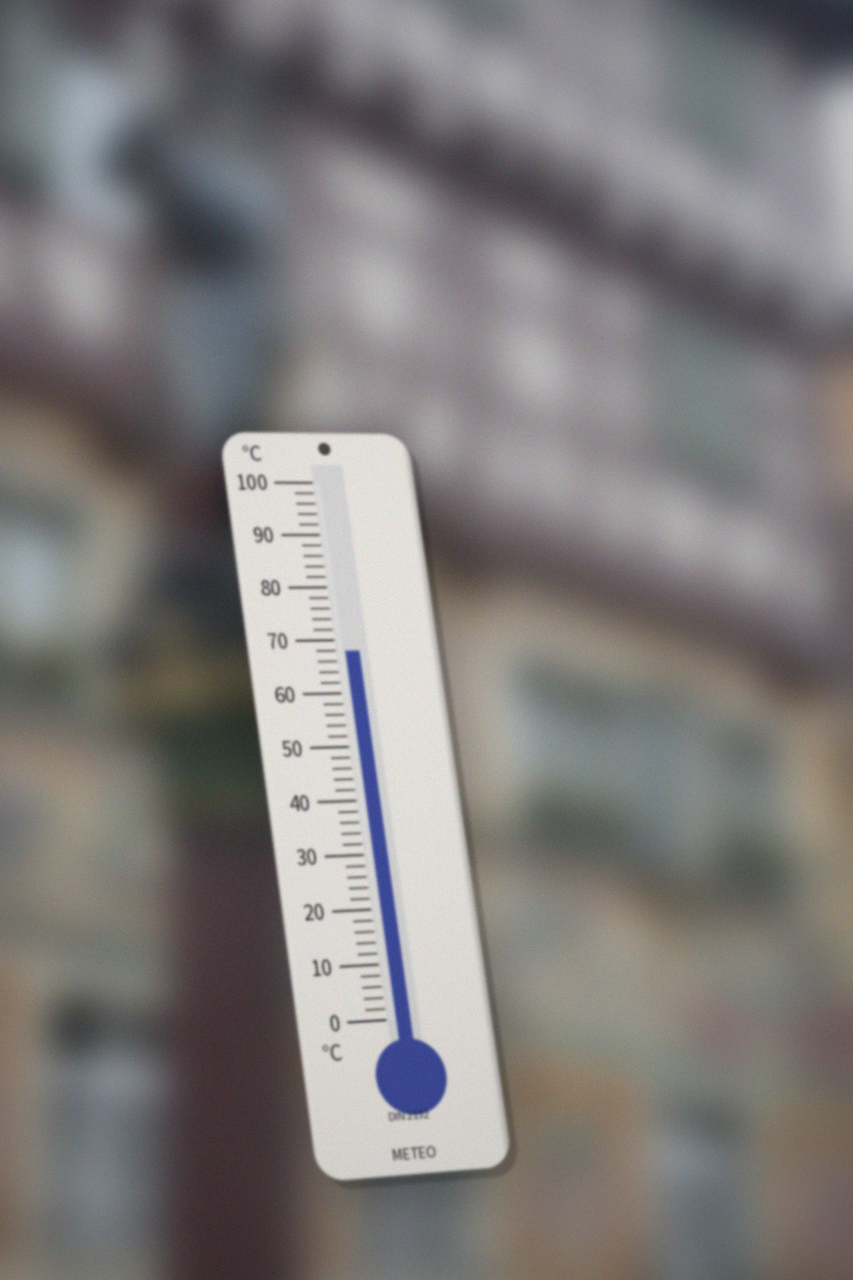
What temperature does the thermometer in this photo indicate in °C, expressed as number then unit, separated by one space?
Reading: 68 °C
